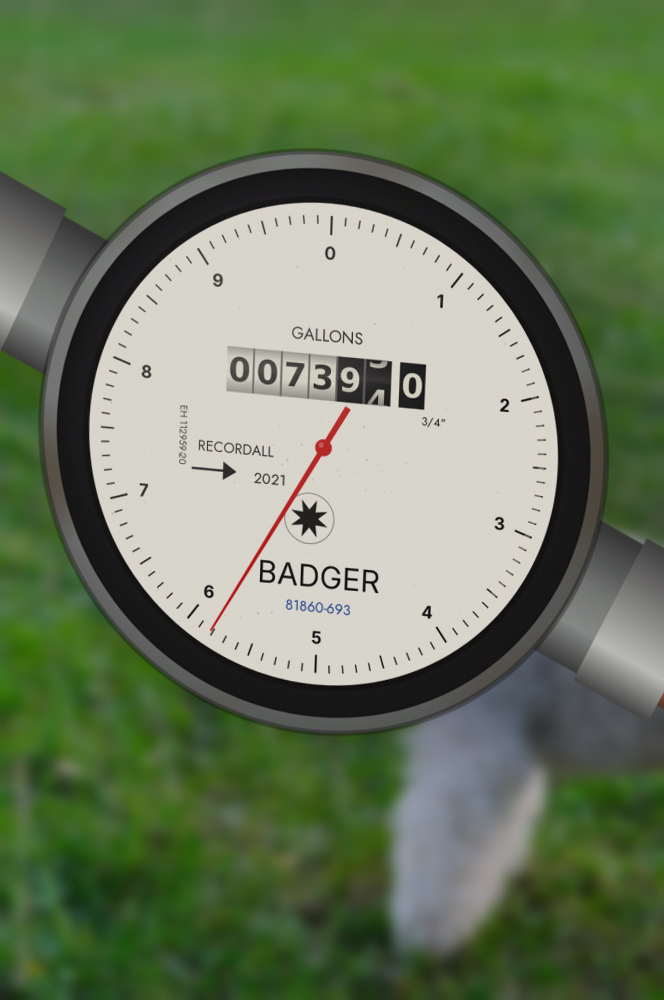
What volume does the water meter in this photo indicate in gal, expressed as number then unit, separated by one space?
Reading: 73935.8 gal
